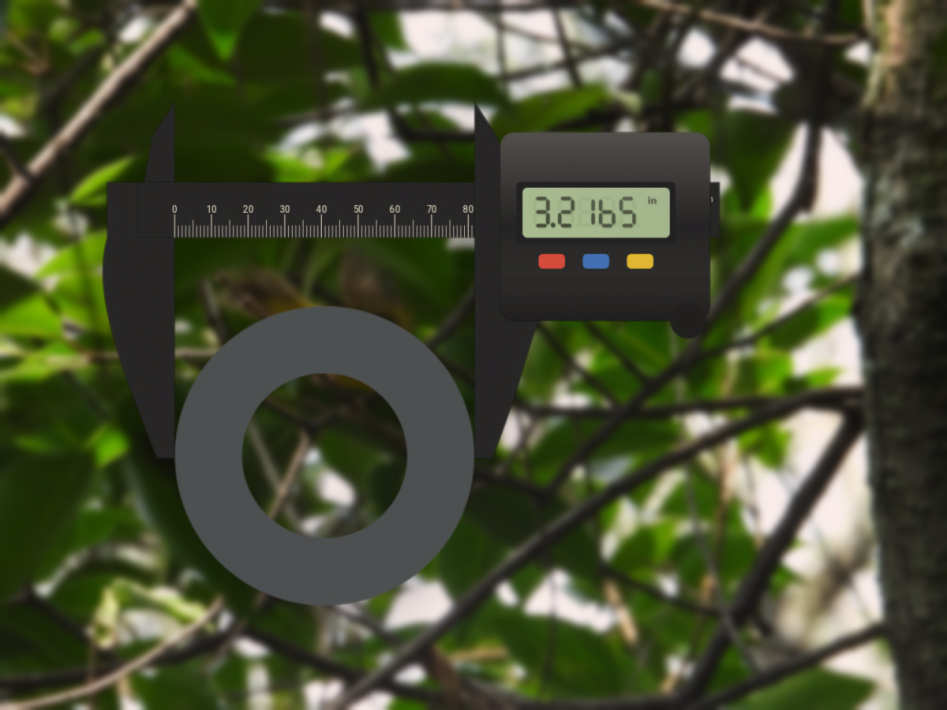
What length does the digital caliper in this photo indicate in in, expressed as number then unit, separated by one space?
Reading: 3.2165 in
